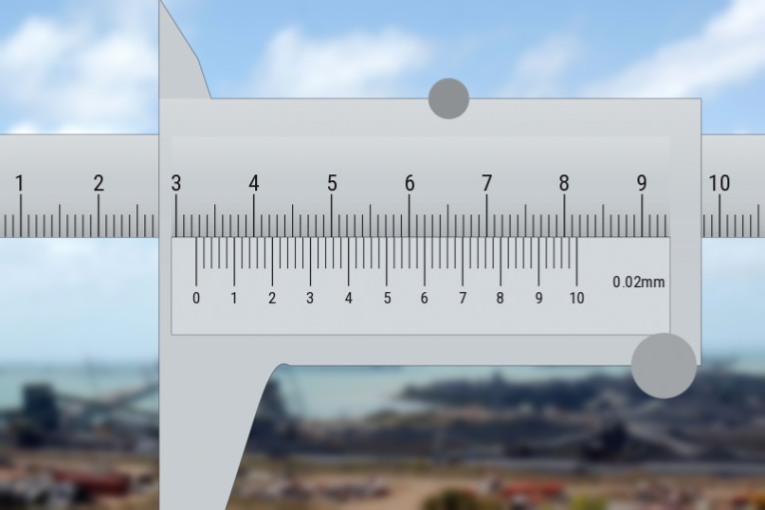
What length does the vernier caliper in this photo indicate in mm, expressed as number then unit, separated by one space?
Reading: 32.6 mm
